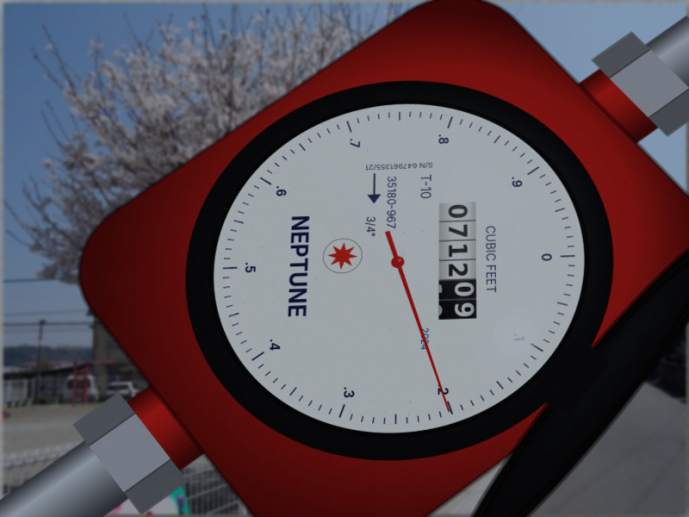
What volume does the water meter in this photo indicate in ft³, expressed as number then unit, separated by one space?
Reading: 71209.20 ft³
